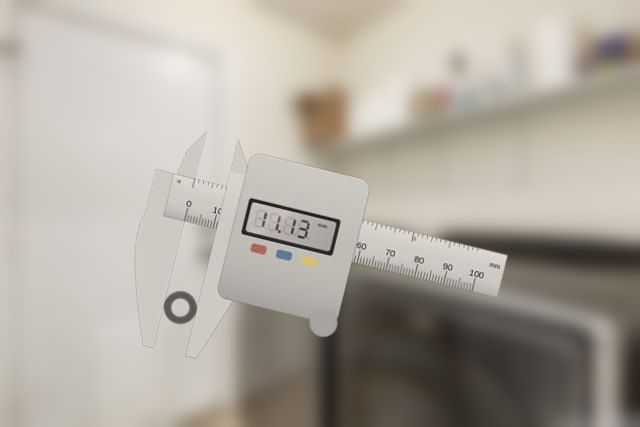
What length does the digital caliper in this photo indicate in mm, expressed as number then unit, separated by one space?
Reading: 11.13 mm
